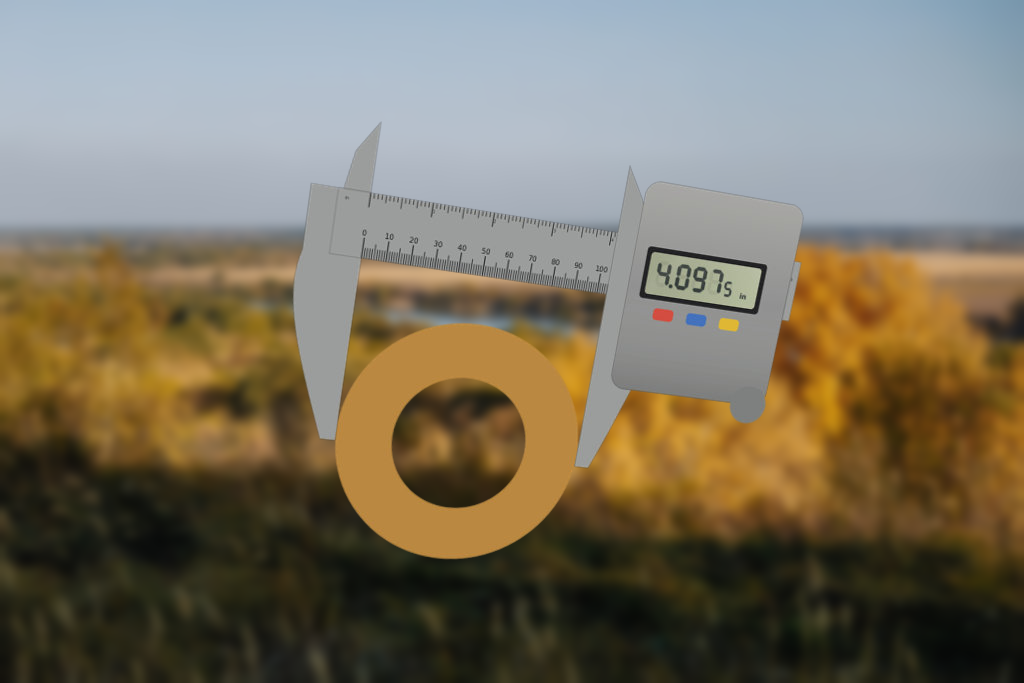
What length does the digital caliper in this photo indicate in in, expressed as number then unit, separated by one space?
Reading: 4.0975 in
